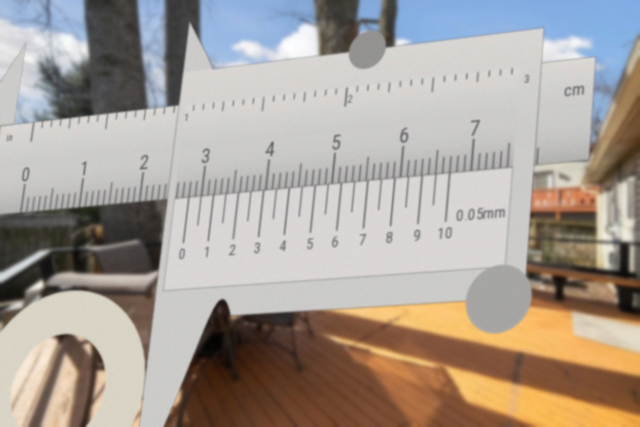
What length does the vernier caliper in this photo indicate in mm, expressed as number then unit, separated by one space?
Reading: 28.0 mm
